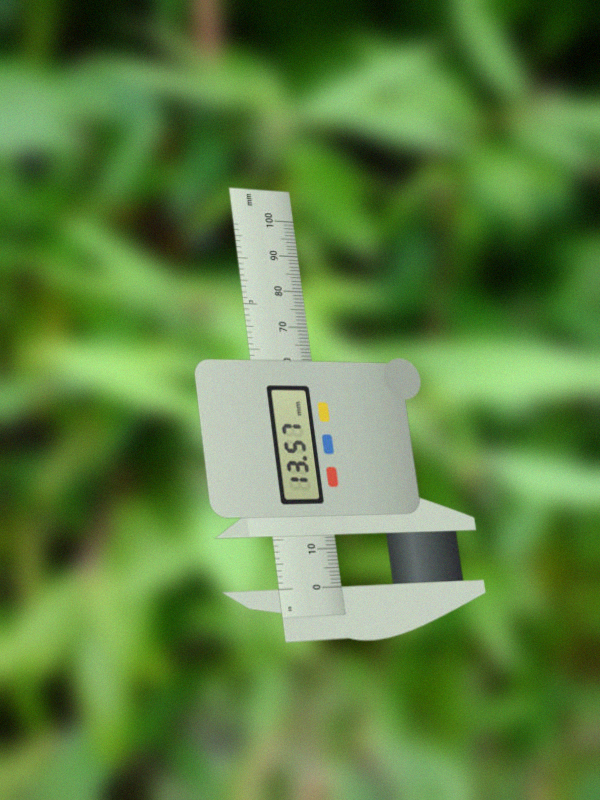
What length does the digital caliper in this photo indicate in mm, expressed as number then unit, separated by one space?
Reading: 13.57 mm
